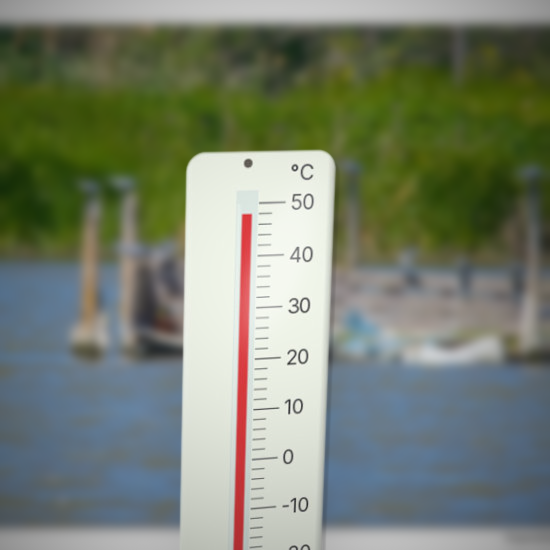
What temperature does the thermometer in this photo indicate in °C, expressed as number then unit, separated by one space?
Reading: 48 °C
